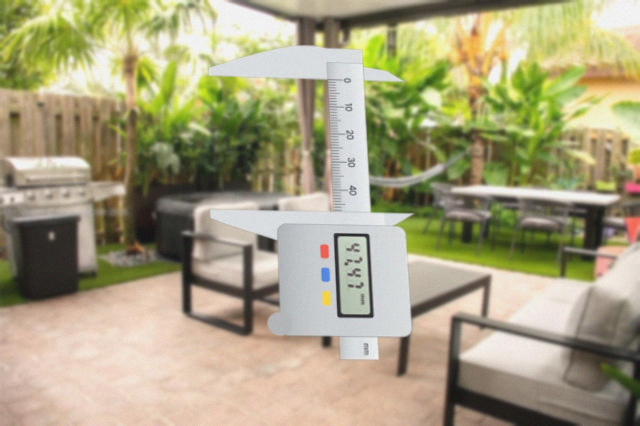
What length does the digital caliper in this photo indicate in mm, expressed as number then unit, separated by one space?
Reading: 47.47 mm
